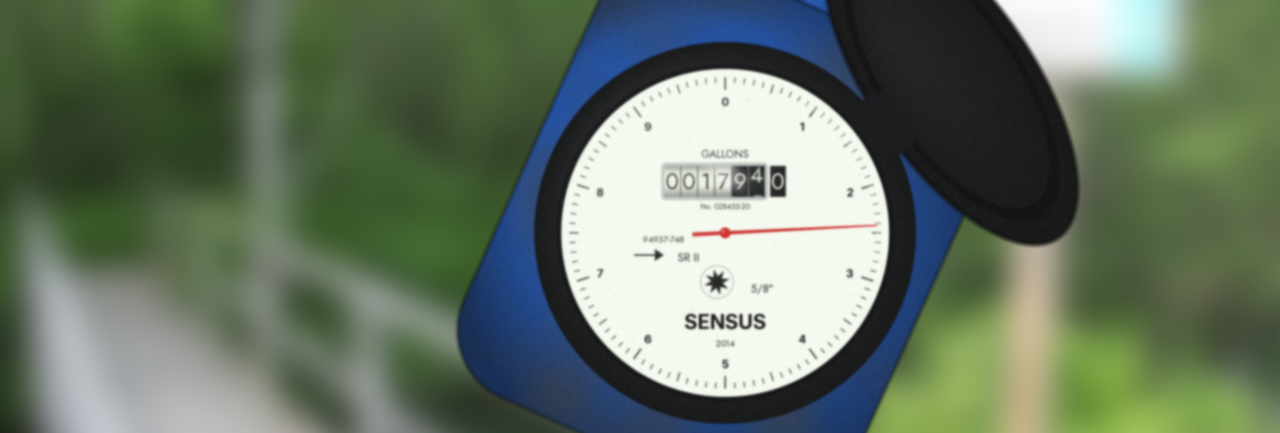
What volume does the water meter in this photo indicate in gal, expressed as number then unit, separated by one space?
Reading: 17942.4 gal
